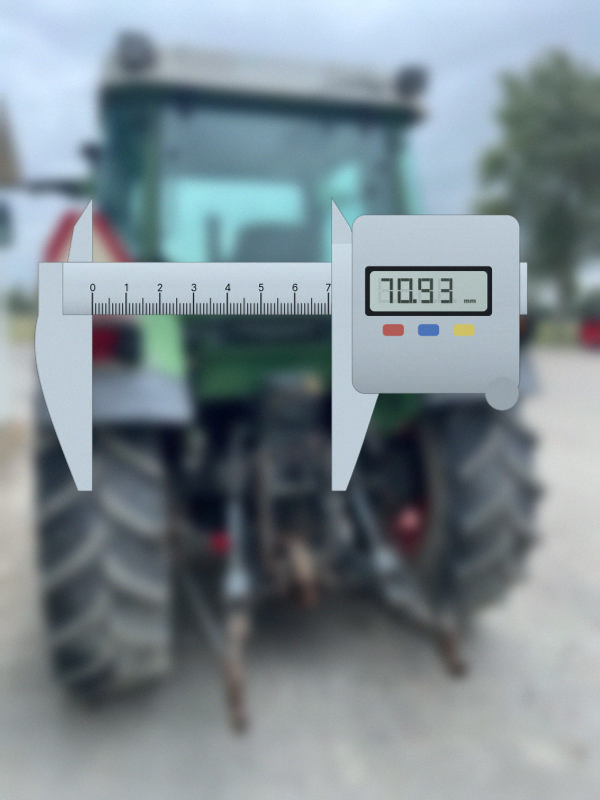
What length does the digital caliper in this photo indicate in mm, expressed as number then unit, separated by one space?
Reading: 70.93 mm
